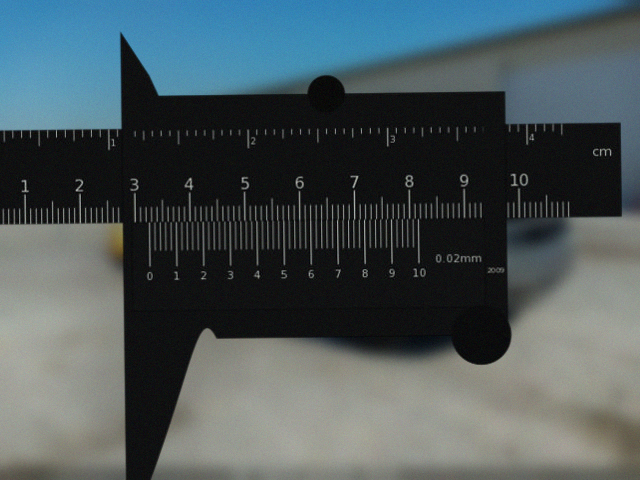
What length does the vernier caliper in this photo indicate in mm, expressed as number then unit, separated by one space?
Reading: 32.6 mm
